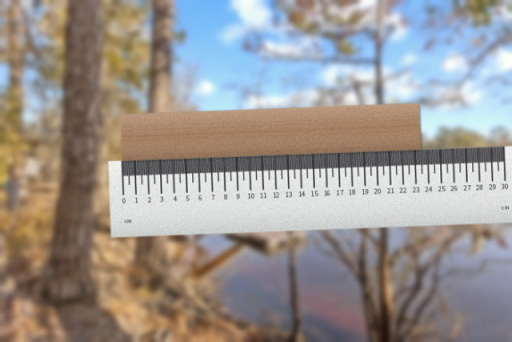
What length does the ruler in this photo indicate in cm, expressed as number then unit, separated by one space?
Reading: 23.5 cm
